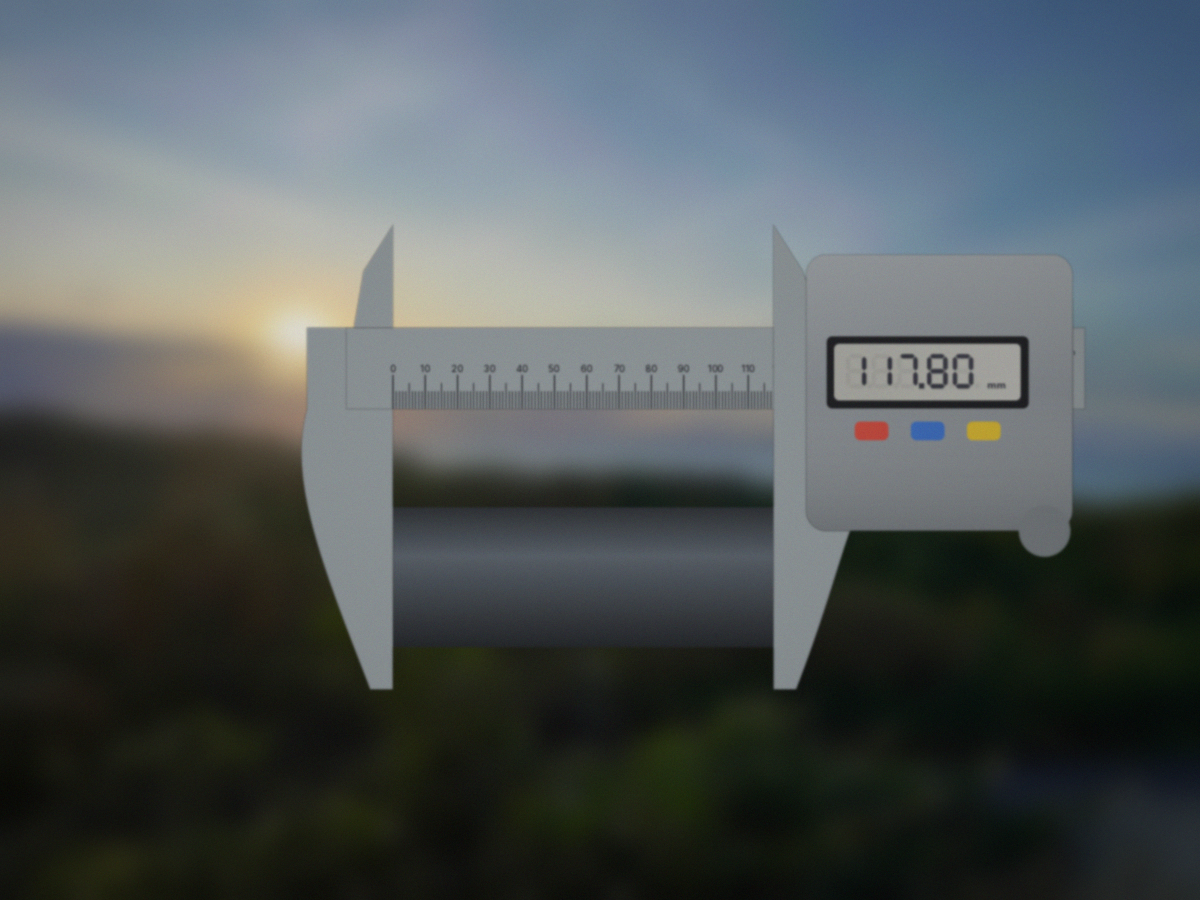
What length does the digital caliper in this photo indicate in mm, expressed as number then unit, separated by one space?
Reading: 117.80 mm
